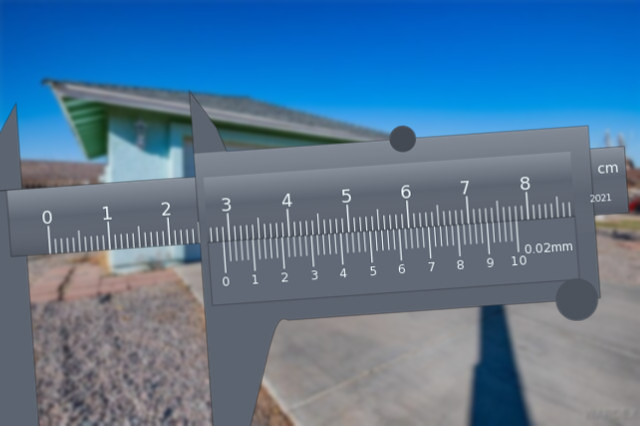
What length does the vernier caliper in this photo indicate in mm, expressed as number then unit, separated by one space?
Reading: 29.0 mm
